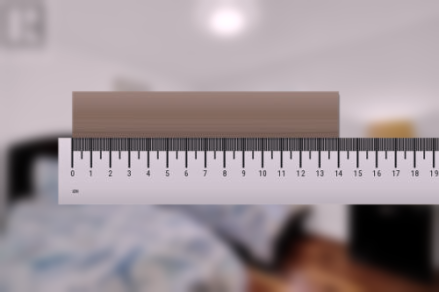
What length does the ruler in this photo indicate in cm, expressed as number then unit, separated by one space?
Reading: 14 cm
